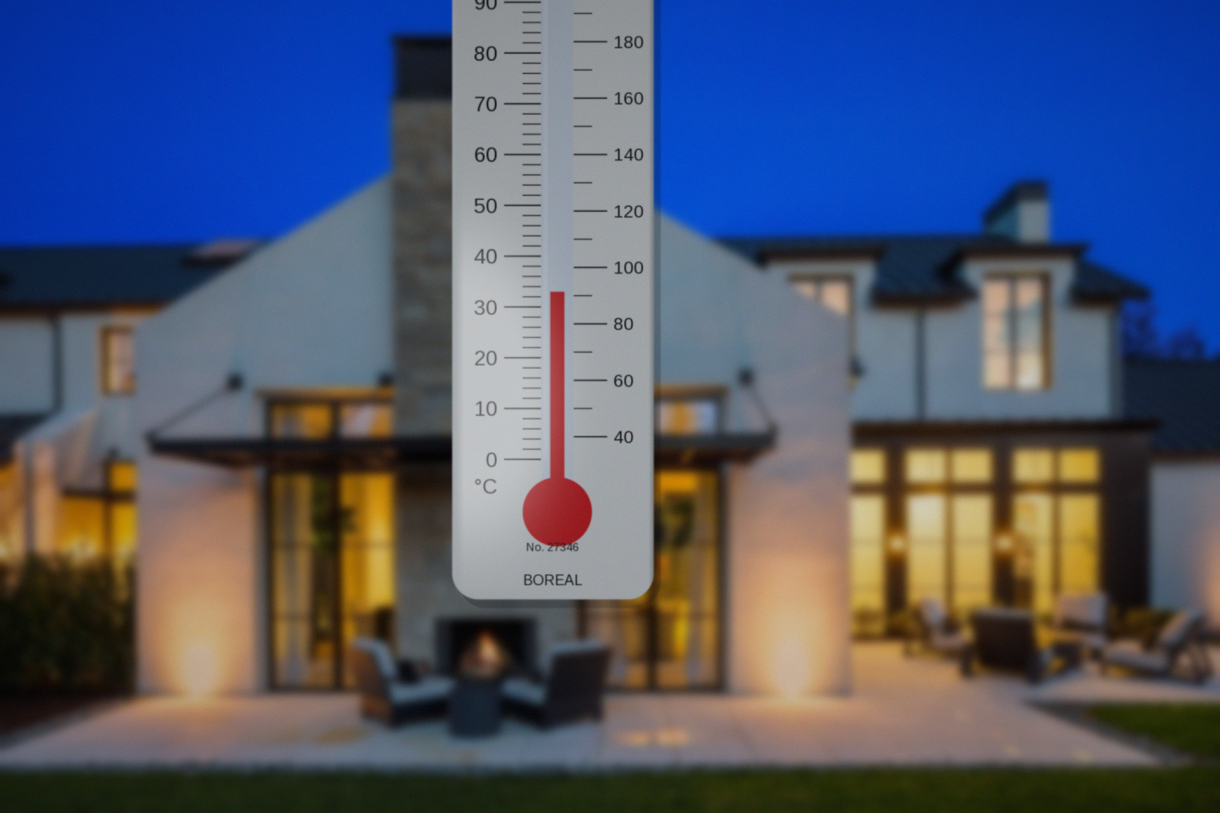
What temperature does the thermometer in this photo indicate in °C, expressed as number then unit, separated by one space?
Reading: 33 °C
